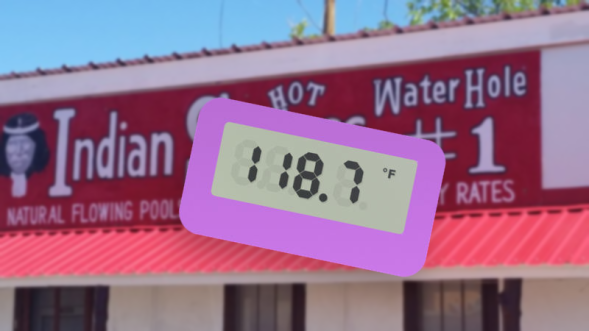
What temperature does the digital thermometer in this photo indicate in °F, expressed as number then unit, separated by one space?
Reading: 118.7 °F
